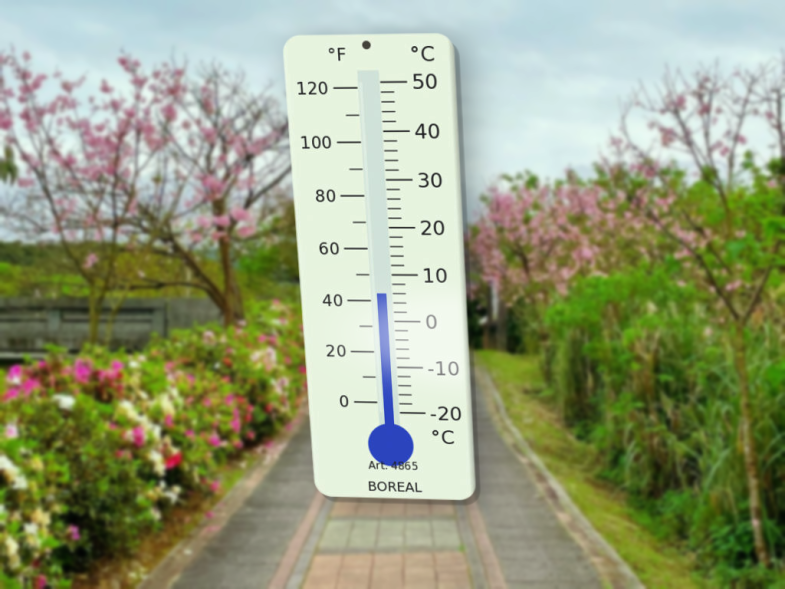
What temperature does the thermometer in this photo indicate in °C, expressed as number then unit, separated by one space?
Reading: 6 °C
